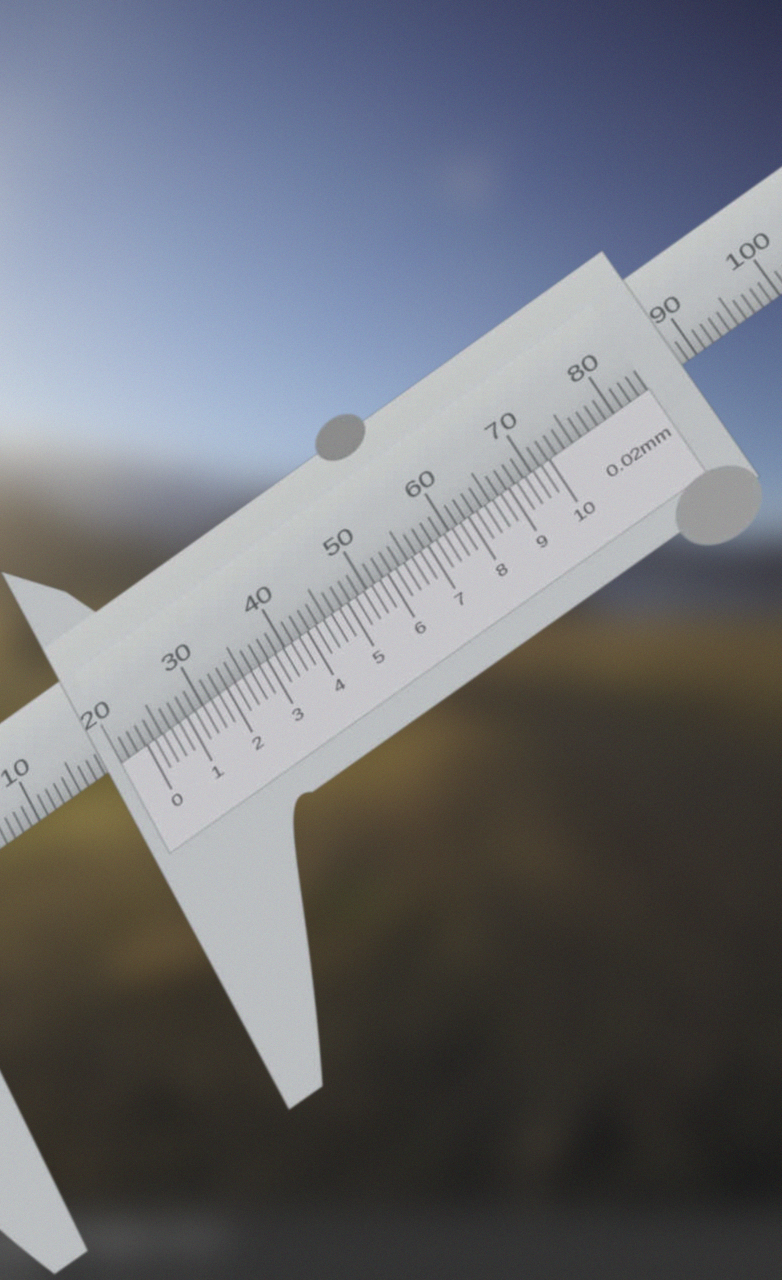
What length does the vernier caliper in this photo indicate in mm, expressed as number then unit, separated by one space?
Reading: 23.2 mm
